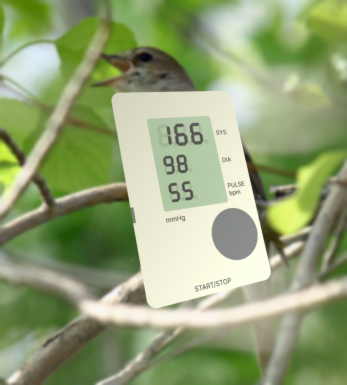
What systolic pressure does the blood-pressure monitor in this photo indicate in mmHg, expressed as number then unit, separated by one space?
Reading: 166 mmHg
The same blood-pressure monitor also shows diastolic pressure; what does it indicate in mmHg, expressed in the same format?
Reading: 98 mmHg
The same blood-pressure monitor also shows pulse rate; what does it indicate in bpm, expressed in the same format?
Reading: 55 bpm
